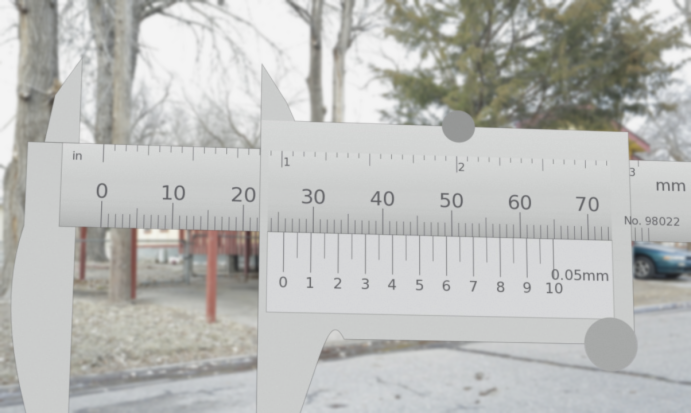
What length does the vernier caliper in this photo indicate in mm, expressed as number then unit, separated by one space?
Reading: 25.8 mm
